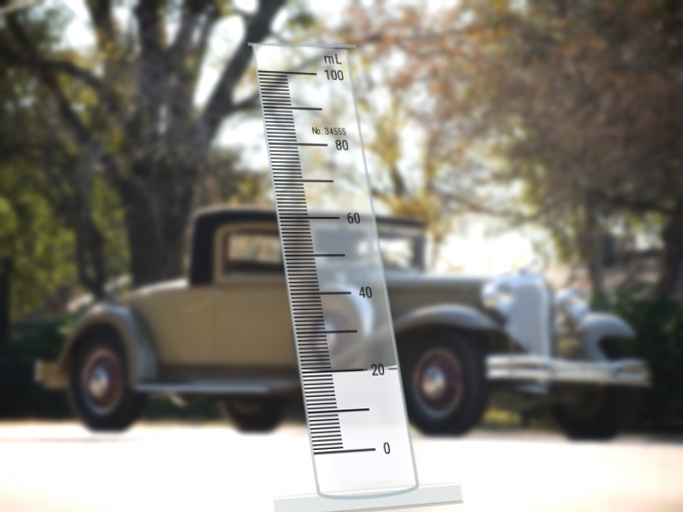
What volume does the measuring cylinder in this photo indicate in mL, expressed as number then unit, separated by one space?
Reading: 20 mL
